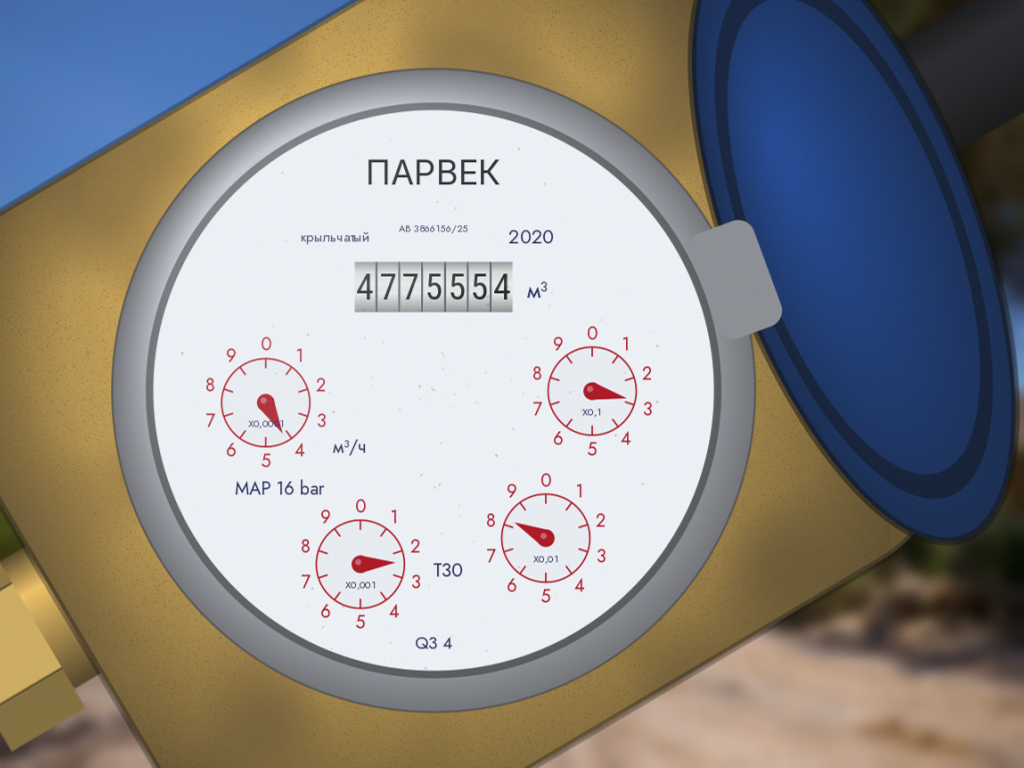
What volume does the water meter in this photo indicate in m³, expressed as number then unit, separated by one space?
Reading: 4775554.2824 m³
